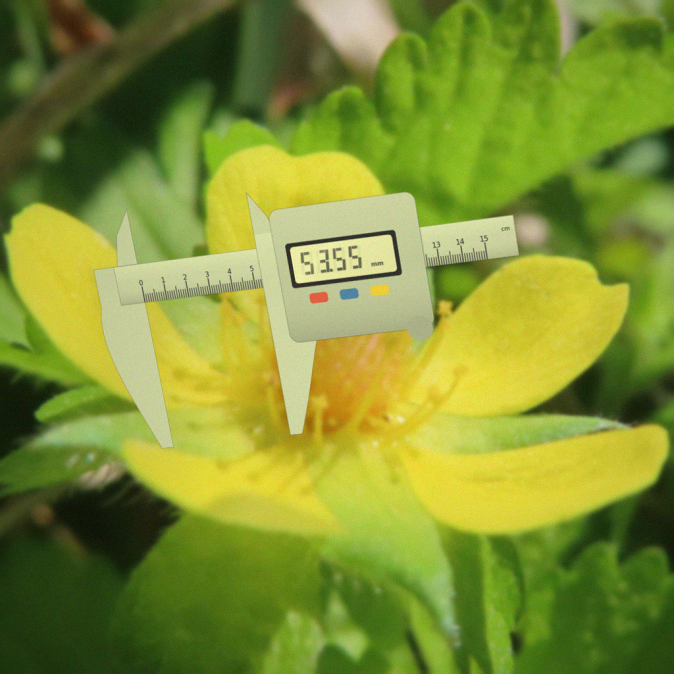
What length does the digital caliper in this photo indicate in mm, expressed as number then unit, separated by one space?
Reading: 53.55 mm
